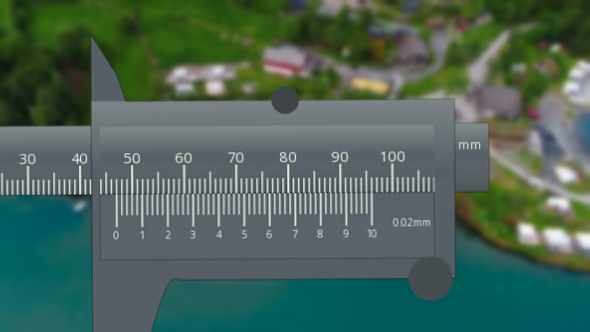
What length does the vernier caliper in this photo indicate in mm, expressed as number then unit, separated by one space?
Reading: 47.0 mm
